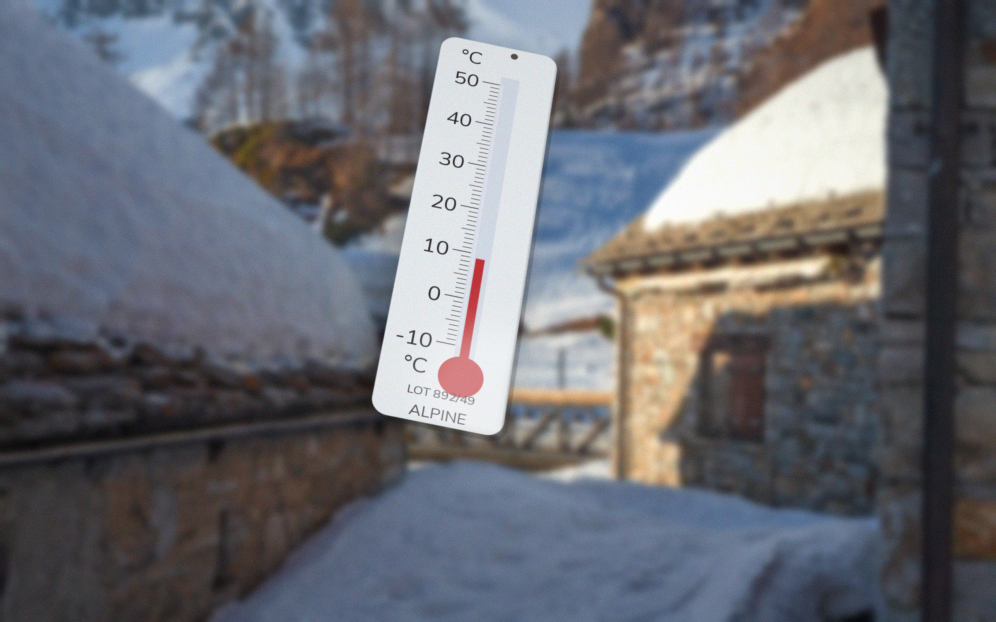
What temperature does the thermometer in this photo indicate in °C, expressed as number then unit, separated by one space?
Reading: 9 °C
